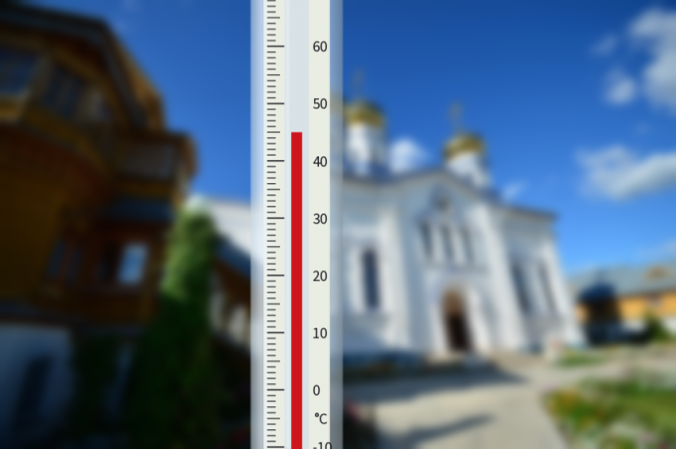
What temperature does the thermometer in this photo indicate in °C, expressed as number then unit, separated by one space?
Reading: 45 °C
